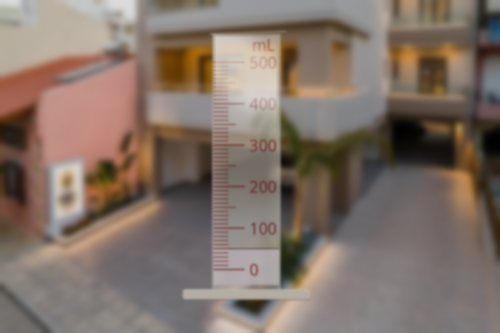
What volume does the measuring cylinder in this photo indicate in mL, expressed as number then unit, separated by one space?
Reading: 50 mL
